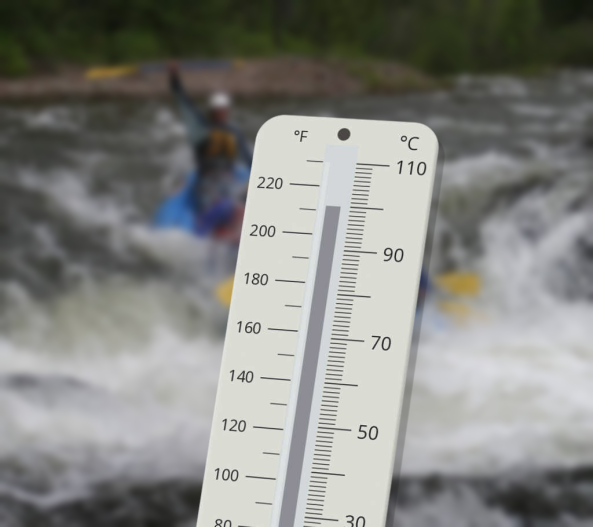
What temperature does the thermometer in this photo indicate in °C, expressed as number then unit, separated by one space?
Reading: 100 °C
